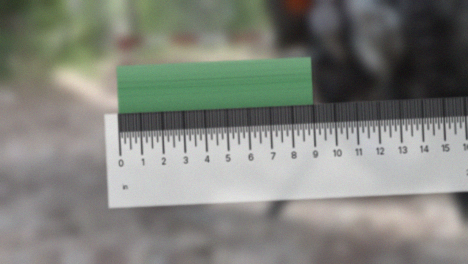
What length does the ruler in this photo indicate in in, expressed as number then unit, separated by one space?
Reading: 9 in
